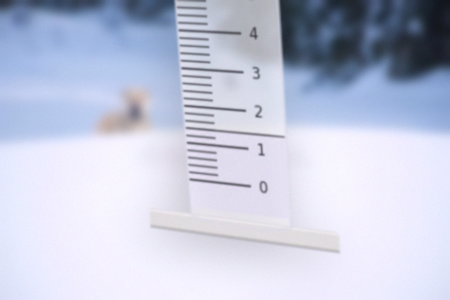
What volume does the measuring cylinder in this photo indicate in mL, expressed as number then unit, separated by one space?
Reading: 1.4 mL
